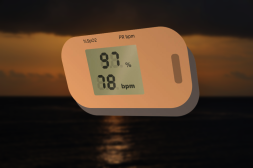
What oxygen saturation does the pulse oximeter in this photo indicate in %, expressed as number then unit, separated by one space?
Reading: 97 %
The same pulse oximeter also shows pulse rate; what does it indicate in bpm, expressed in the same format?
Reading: 78 bpm
